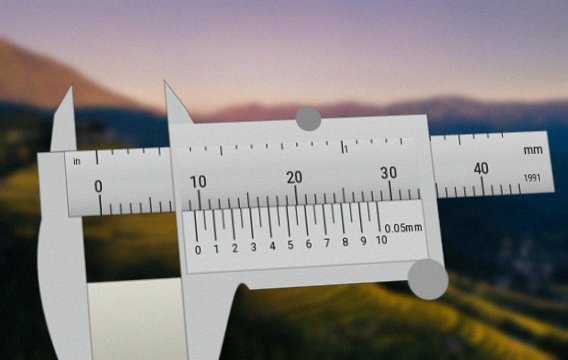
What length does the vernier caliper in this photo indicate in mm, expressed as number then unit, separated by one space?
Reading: 9.4 mm
